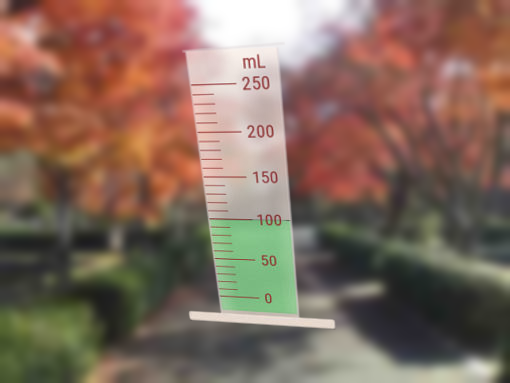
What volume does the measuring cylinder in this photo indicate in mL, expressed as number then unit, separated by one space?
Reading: 100 mL
